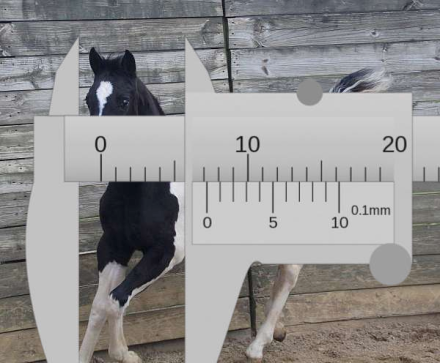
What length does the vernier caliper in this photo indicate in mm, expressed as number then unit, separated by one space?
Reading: 7.2 mm
